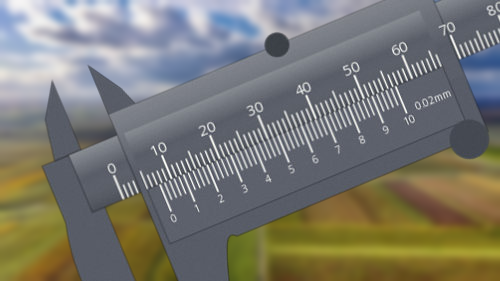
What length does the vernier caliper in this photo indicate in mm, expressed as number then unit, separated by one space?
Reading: 7.5 mm
